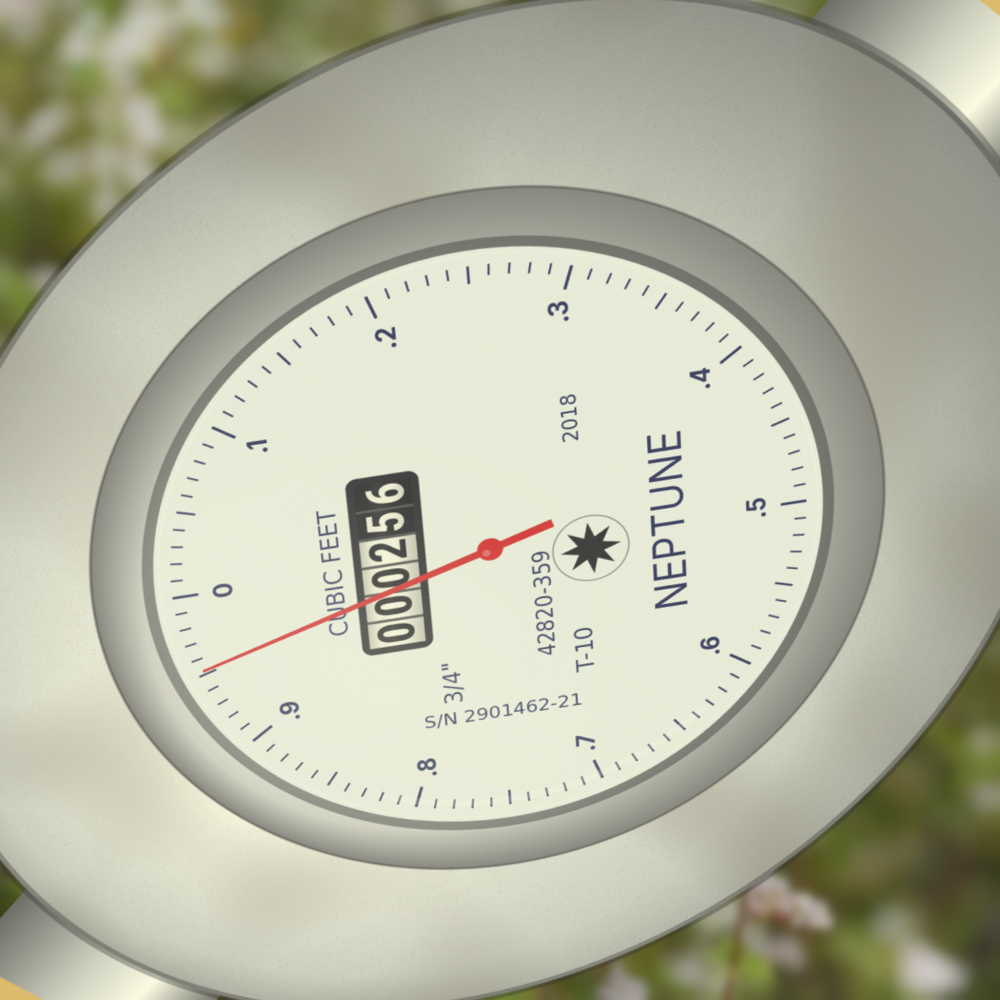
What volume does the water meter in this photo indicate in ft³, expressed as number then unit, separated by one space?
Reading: 255.95 ft³
